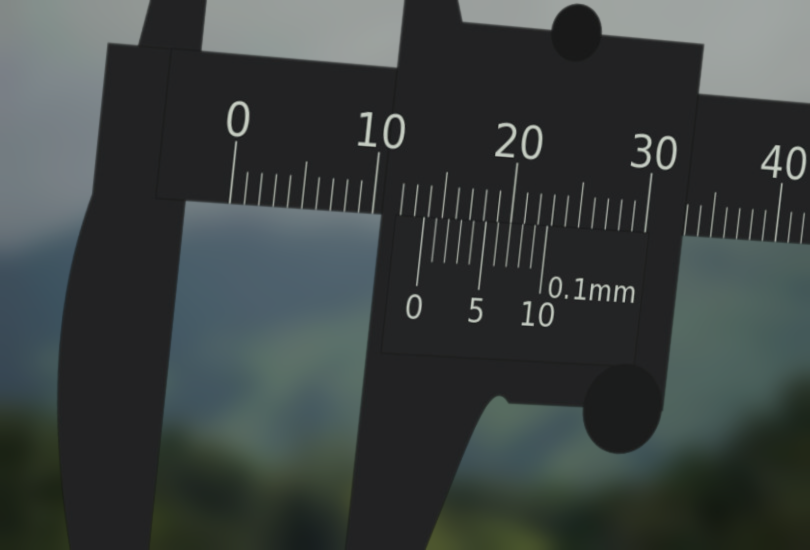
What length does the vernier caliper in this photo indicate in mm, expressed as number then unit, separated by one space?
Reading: 13.7 mm
